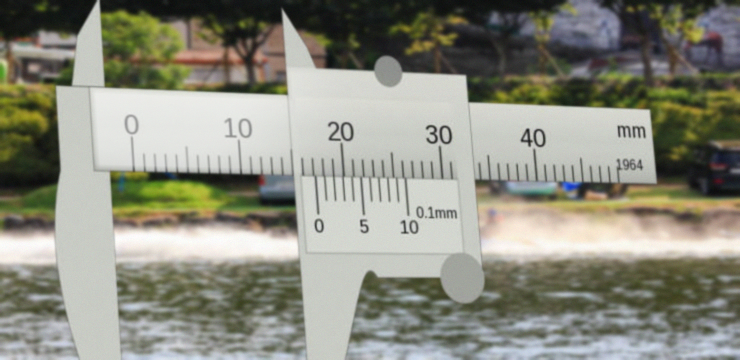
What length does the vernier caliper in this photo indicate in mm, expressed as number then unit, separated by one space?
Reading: 17.2 mm
